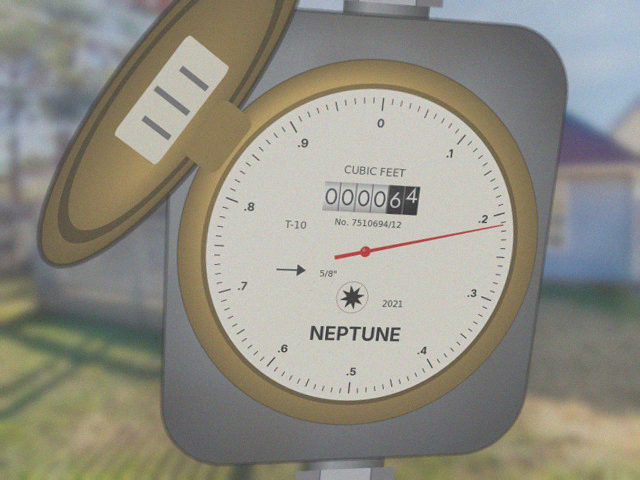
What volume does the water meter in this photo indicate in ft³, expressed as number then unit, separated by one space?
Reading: 64.21 ft³
